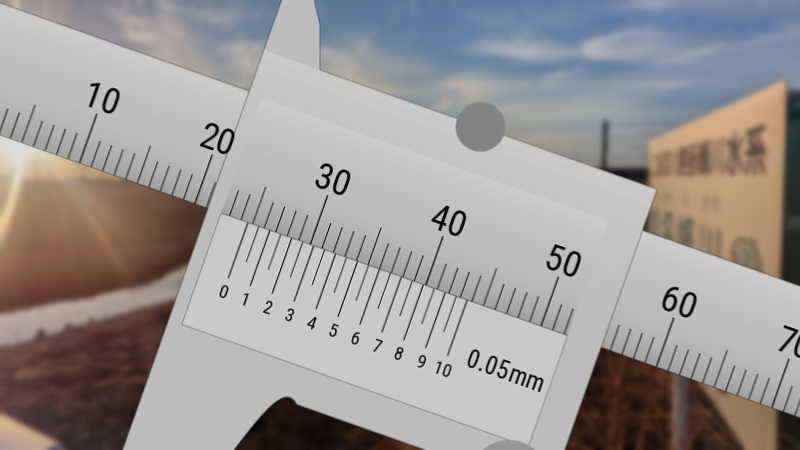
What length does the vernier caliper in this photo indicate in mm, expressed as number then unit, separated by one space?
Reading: 24.6 mm
